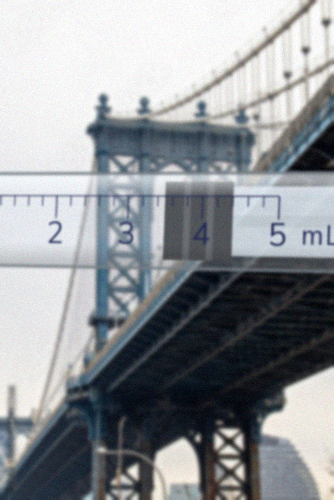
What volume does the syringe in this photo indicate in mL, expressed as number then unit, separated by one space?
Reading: 3.5 mL
